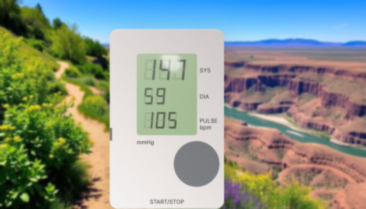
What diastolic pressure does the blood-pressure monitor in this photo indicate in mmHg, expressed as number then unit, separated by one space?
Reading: 59 mmHg
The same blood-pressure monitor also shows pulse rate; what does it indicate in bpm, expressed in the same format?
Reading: 105 bpm
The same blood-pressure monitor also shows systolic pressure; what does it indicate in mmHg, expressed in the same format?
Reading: 147 mmHg
